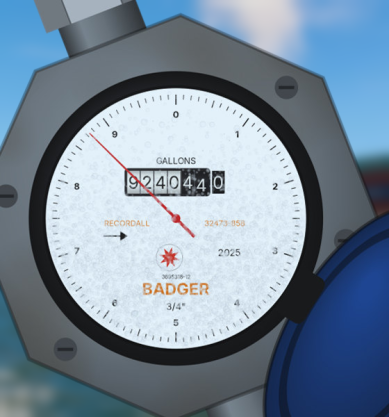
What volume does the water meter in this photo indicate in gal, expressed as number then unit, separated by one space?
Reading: 9240438.7 gal
